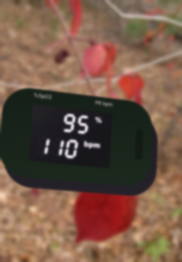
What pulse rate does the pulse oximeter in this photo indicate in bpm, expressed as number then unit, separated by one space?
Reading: 110 bpm
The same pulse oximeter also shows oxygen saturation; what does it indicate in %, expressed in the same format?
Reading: 95 %
